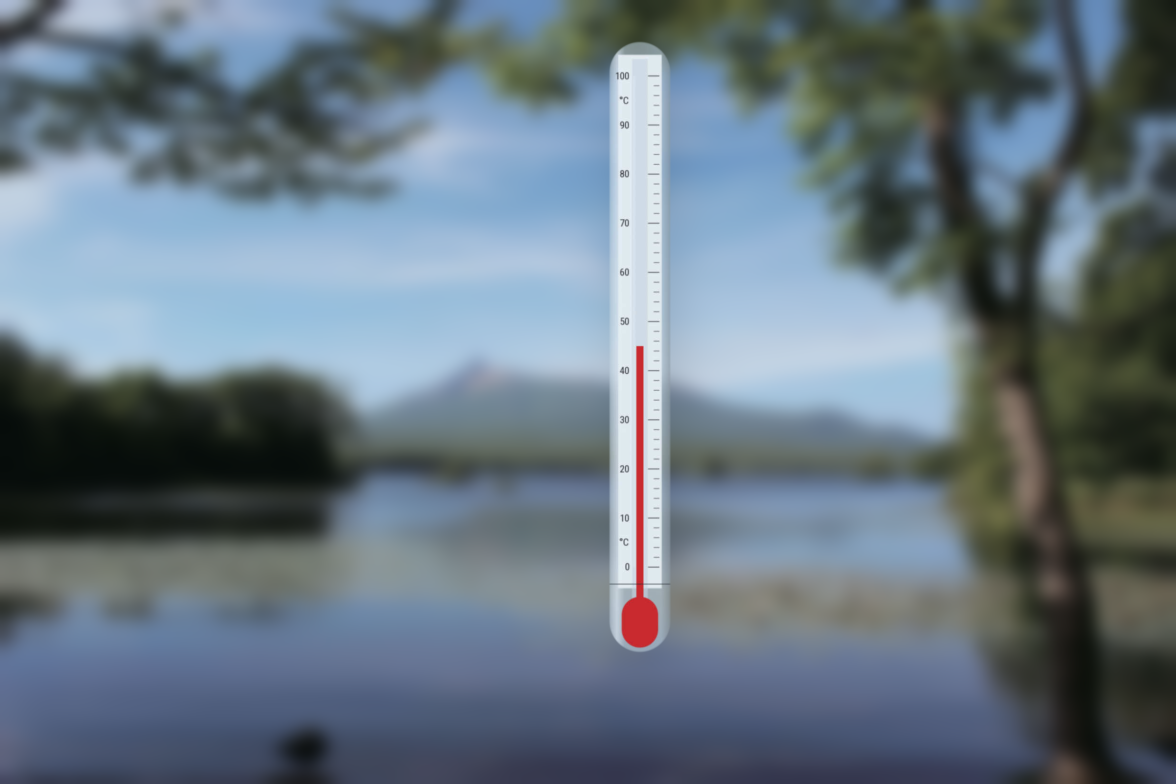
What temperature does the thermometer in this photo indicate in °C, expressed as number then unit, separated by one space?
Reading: 45 °C
